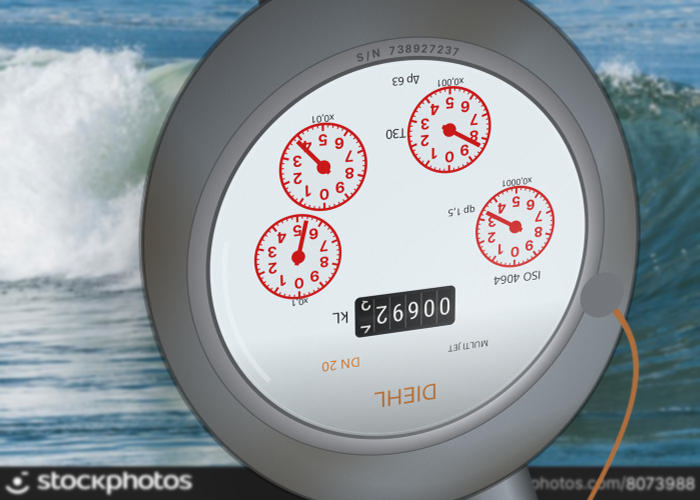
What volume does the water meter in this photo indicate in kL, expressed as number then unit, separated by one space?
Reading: 6922.5383 kL
